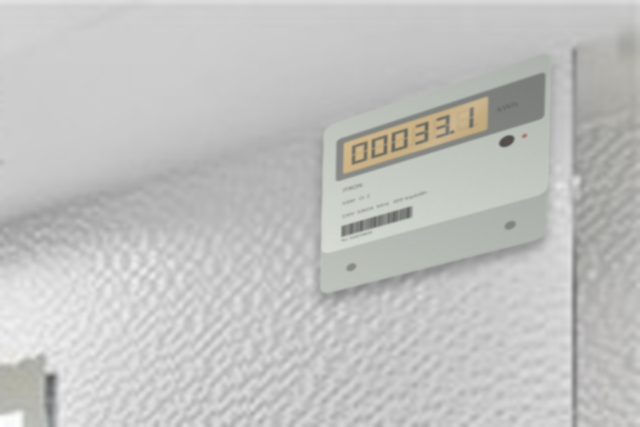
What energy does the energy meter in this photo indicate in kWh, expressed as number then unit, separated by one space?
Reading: 33.1 kWh
